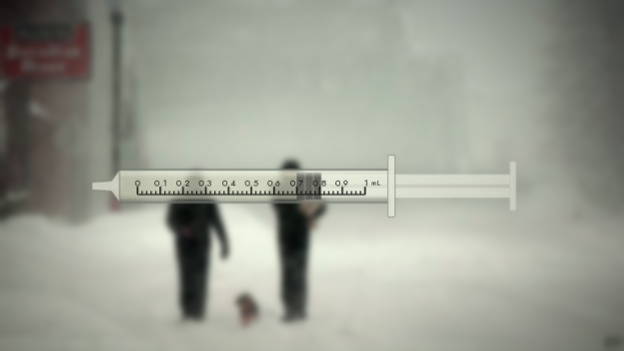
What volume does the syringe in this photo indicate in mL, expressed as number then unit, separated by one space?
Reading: 0.7 mL
